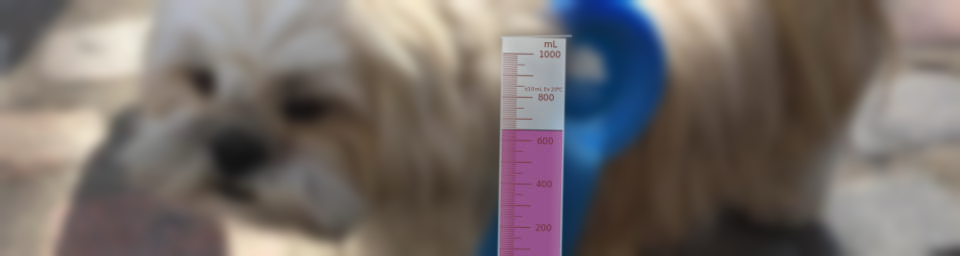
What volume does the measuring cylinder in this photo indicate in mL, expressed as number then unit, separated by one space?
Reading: 650 mL
